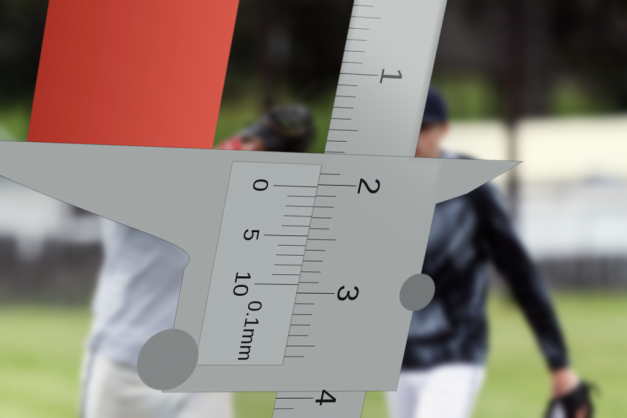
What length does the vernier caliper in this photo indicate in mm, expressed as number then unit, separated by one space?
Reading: 20.2 mm
